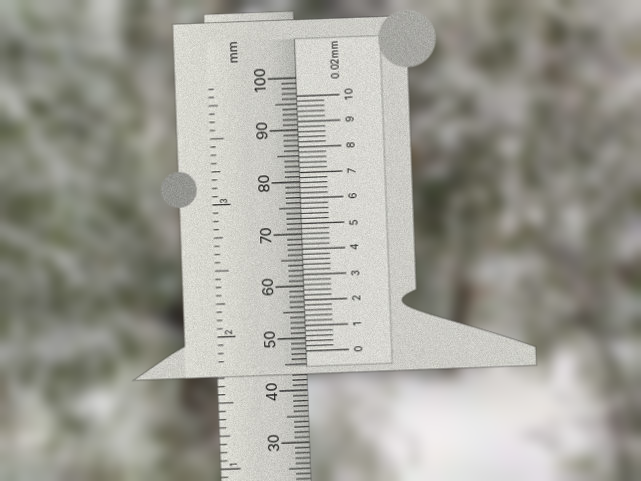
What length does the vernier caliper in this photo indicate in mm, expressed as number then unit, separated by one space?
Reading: 47.5 mm
